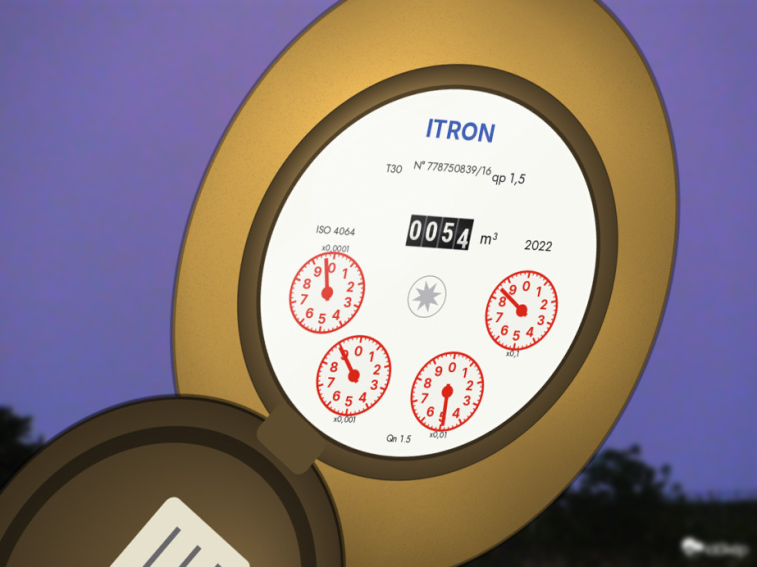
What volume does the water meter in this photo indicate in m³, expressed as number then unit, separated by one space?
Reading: 53.8489 m³
